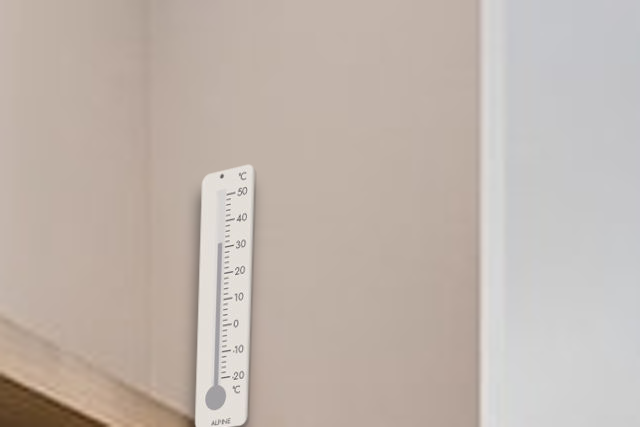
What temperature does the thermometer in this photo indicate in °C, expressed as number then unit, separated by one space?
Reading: 32 °C
